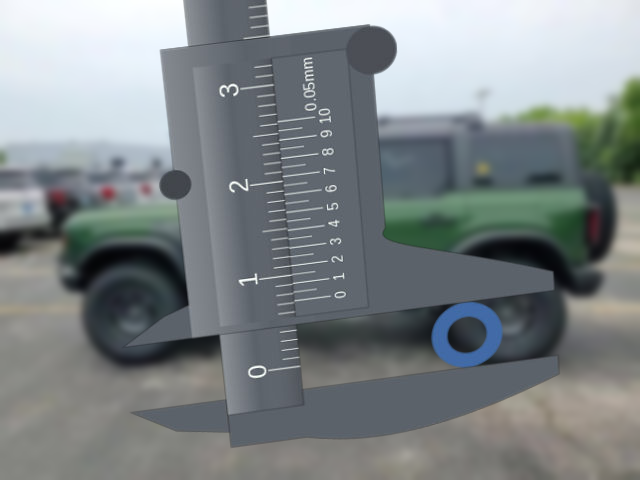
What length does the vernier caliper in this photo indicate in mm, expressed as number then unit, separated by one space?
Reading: 7.2 mm
